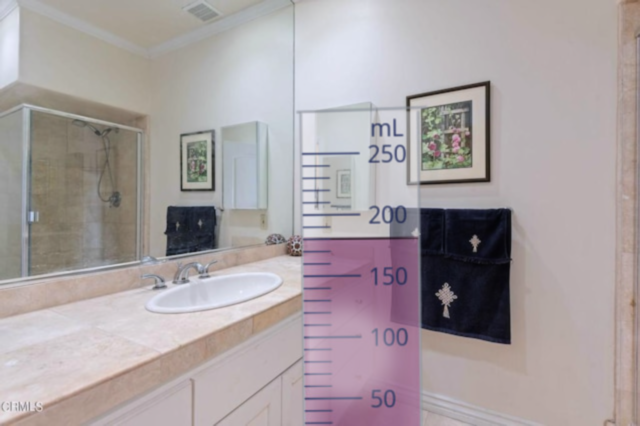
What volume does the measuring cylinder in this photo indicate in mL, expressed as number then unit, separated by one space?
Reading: 180 mL
